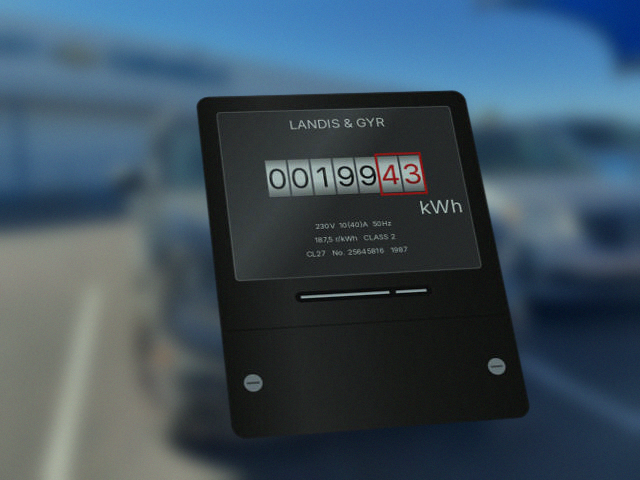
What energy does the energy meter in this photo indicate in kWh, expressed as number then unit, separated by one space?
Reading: 199.43 kWh
